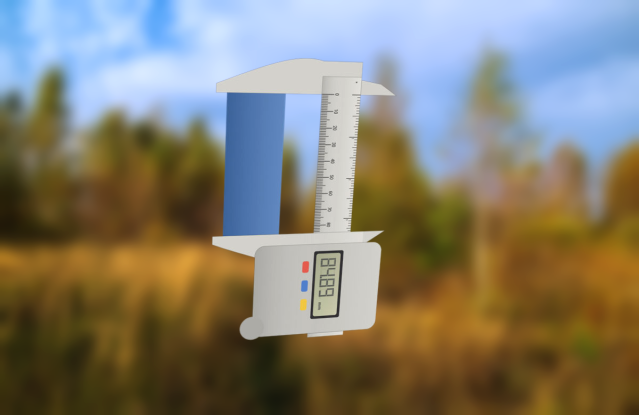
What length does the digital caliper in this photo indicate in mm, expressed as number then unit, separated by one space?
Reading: 84.89 mm
